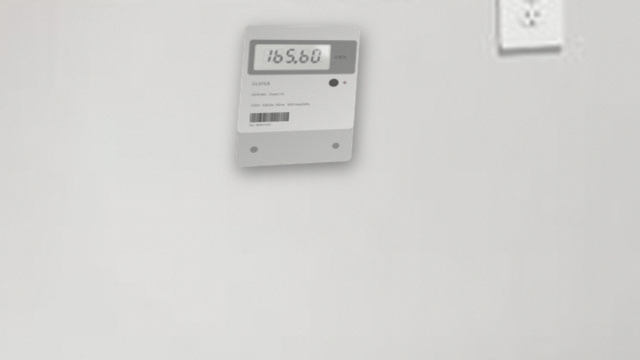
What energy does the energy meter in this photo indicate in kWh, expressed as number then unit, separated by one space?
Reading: 165.60 kWh
